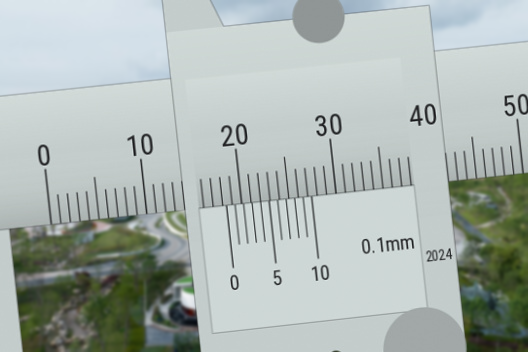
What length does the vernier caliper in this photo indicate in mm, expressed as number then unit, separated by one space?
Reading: 18.4 mm
